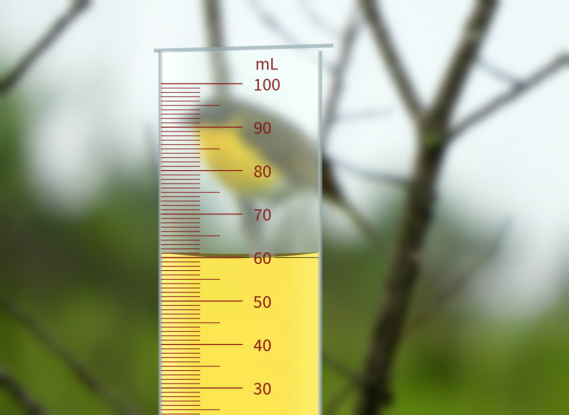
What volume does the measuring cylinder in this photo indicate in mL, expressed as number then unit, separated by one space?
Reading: 60 mL
